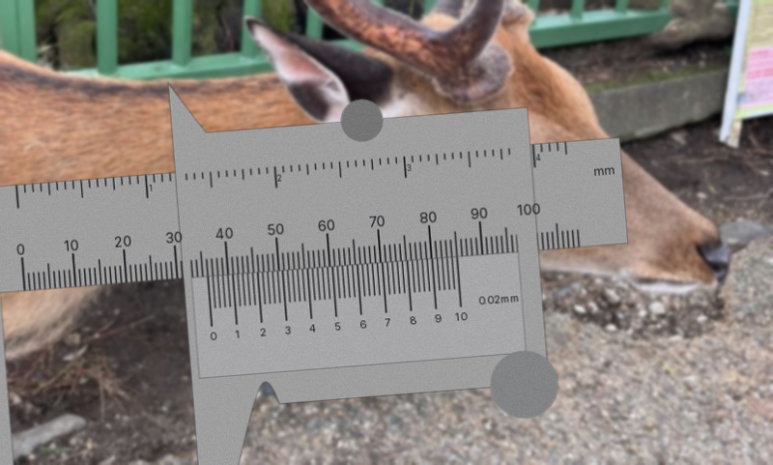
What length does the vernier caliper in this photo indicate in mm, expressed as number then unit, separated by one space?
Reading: 36.0 mm
